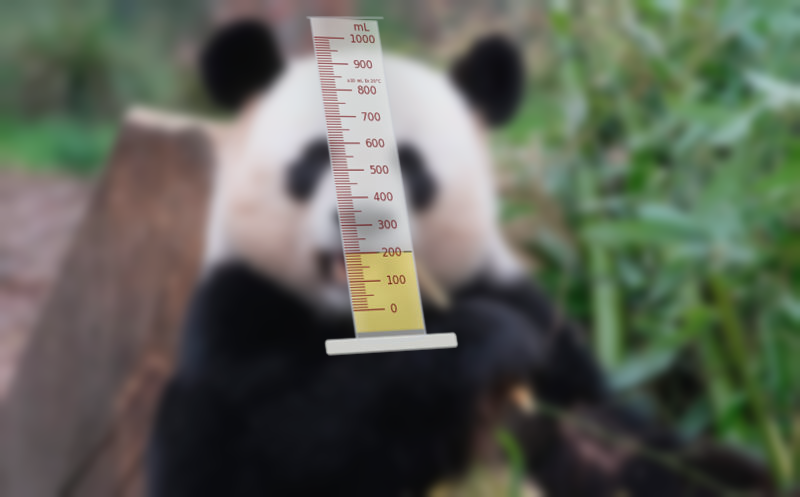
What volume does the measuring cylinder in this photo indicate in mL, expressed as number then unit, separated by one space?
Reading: 200 mL
